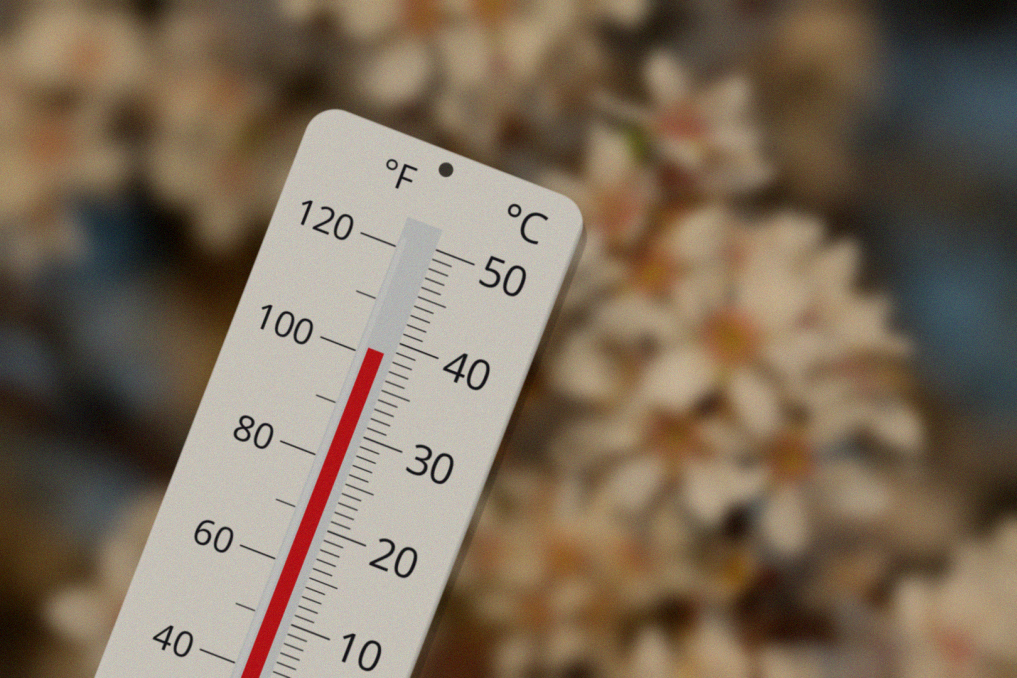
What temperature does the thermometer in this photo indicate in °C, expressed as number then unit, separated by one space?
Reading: 38.5 °C
